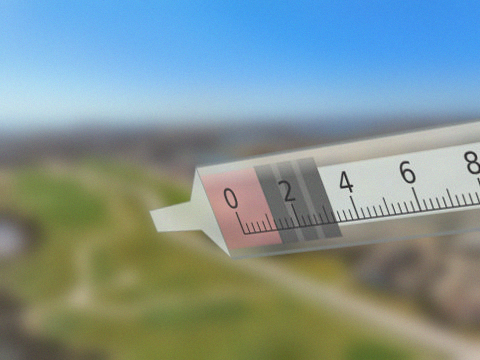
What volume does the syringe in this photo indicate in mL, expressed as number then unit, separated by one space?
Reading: 1.2 mL
